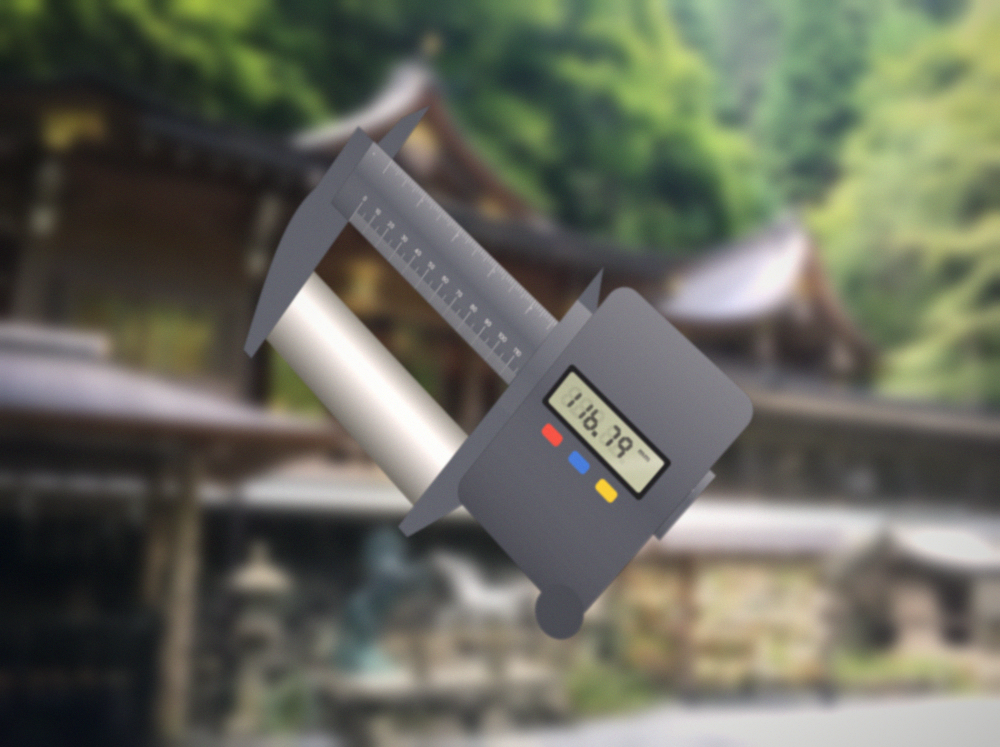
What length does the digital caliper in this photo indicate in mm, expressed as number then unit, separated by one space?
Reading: 116.79 mm
